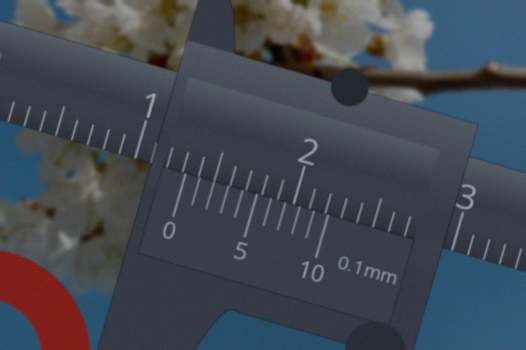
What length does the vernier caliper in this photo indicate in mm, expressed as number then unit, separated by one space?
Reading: 13.2 mm
